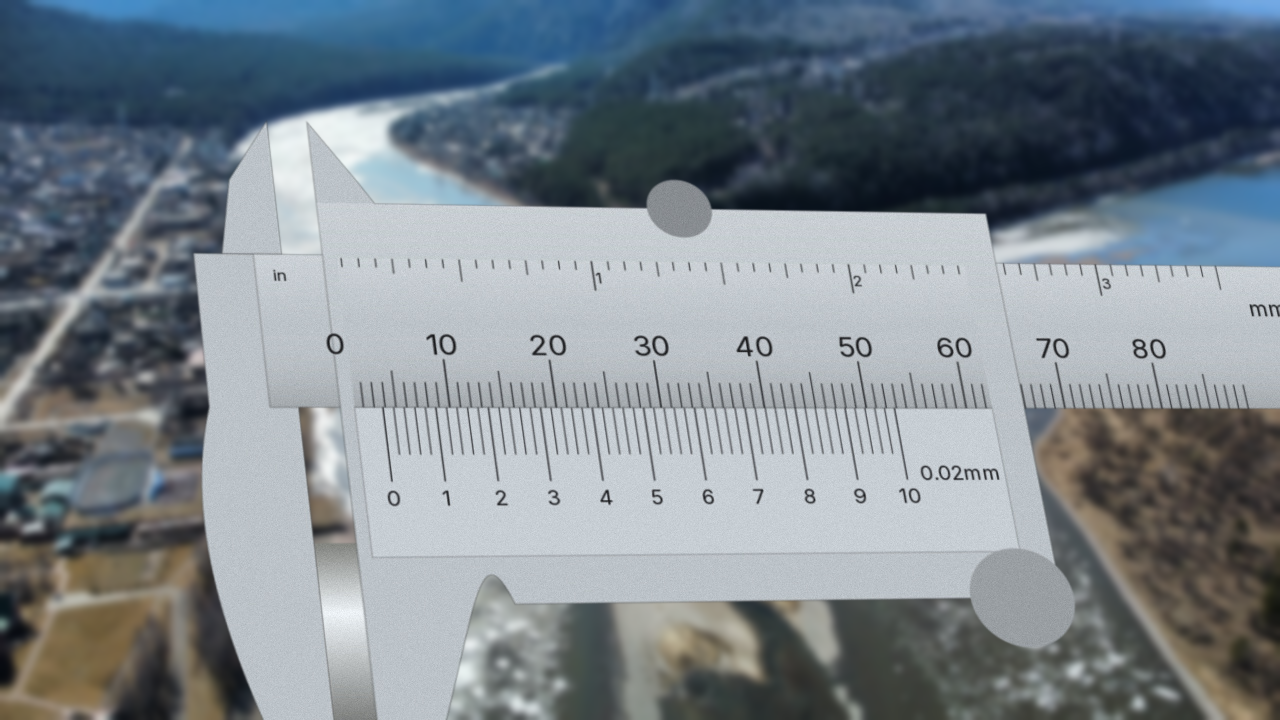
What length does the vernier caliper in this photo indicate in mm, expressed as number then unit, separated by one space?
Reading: 3.8 mm
